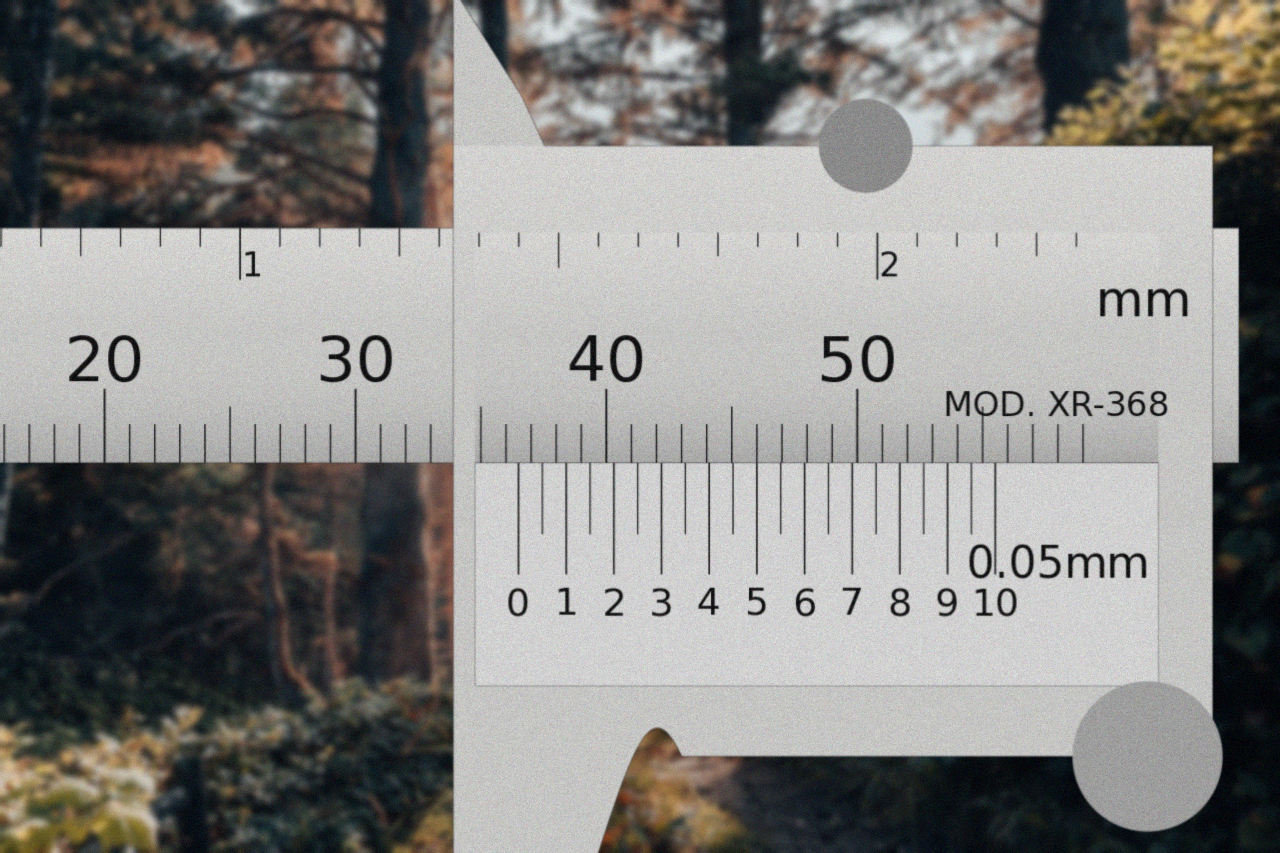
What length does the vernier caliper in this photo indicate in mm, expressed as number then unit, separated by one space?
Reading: 36.5 mm
